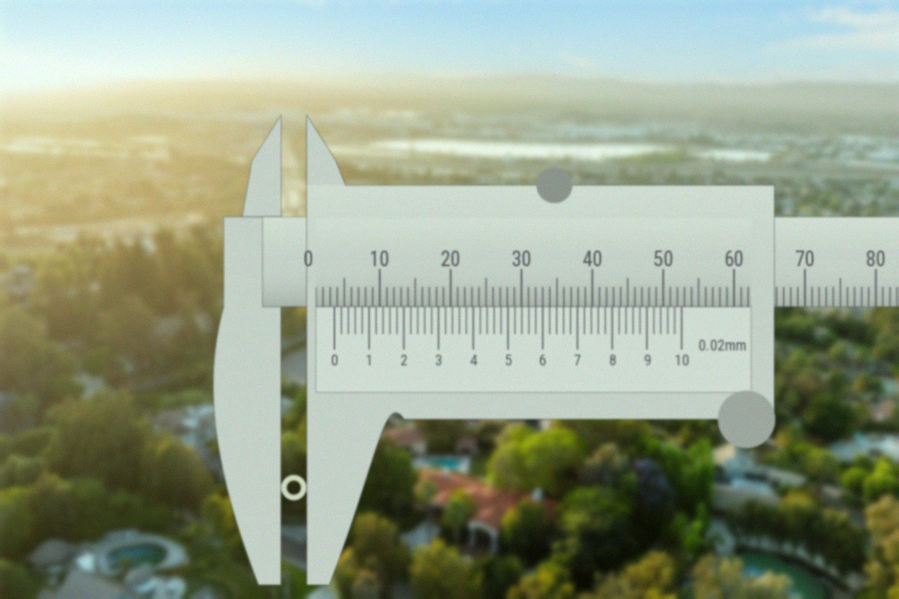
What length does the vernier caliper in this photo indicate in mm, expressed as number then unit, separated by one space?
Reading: 3.6 mm
